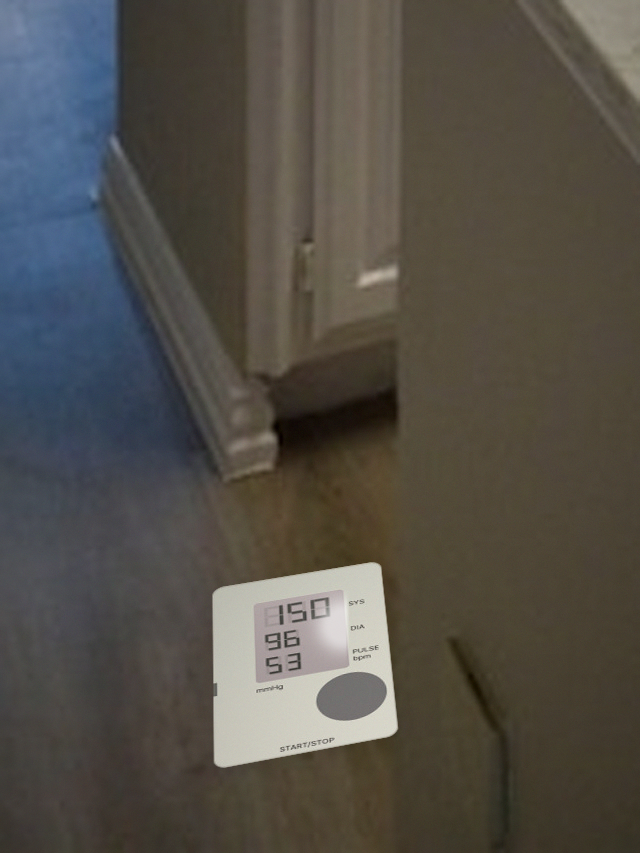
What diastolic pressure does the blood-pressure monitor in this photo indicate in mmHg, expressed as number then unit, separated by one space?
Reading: 96 mmHg
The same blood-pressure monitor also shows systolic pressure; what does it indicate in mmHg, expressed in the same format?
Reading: 150 mmHg
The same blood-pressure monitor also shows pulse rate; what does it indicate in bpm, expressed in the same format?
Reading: 53 bpm
